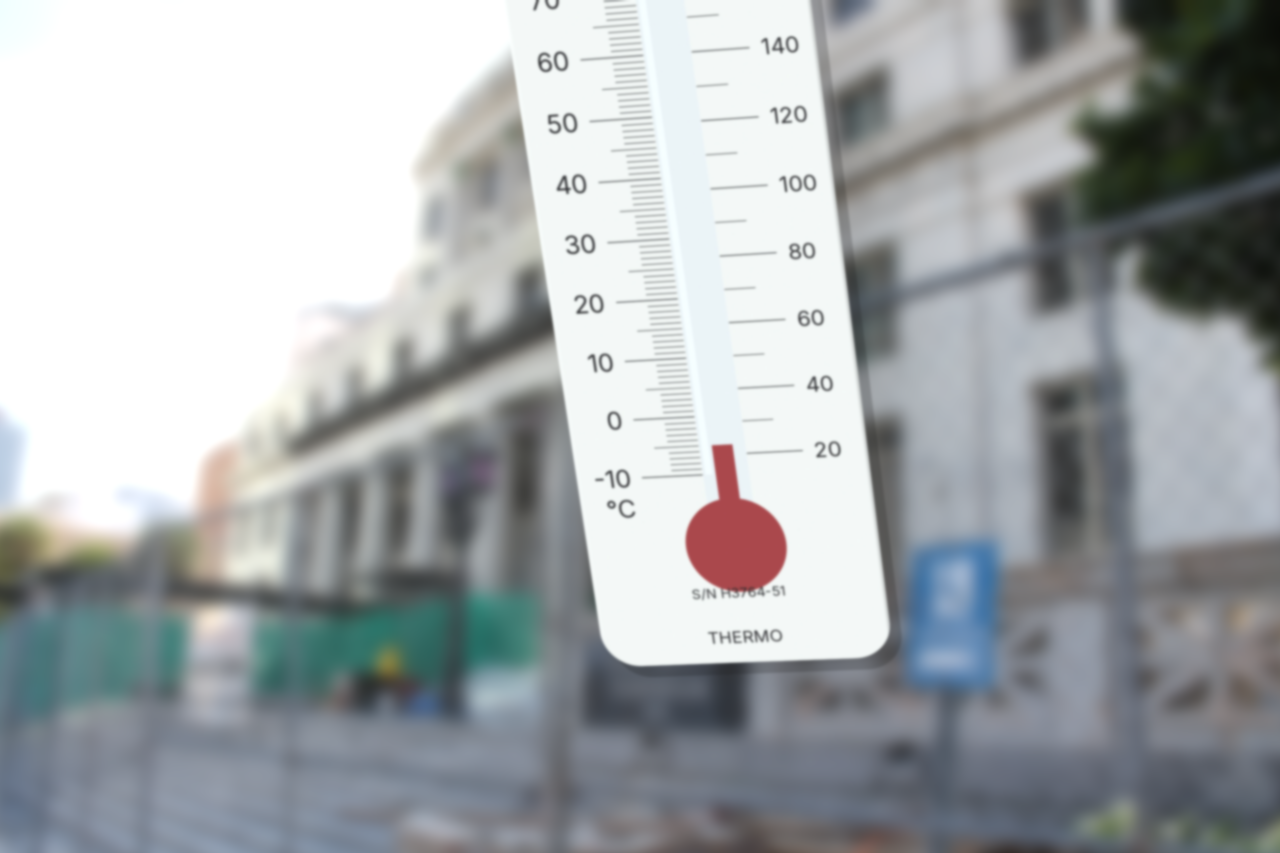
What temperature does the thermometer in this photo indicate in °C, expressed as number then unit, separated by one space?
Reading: -5 °C
